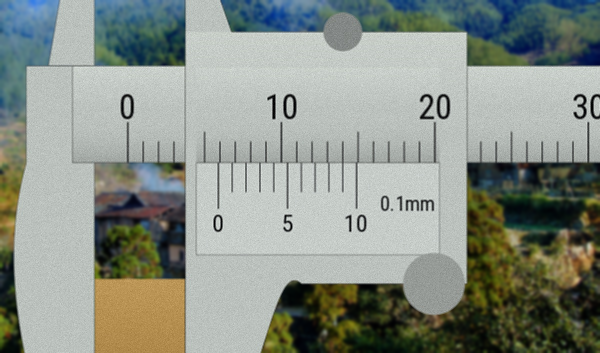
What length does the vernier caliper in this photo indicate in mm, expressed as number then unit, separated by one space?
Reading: 5.9 mm
